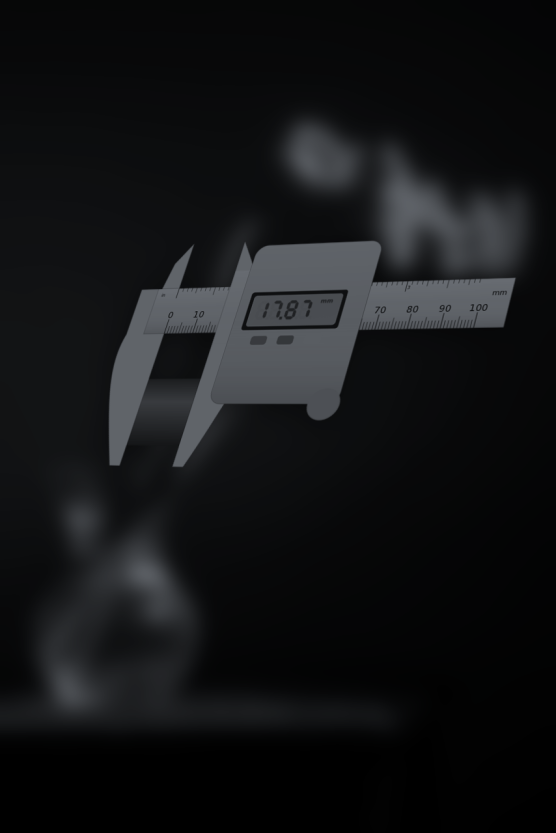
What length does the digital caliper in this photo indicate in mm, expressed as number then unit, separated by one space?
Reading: 17.87 mm
